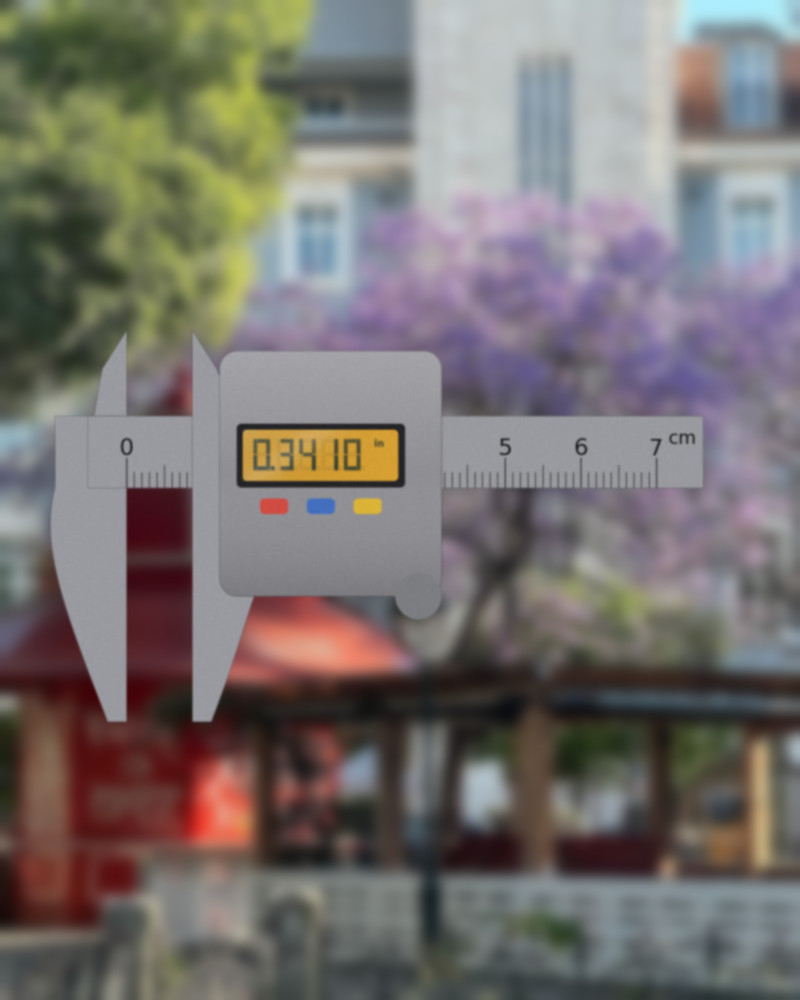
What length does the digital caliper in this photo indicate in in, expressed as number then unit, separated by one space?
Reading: 0.3410 in
